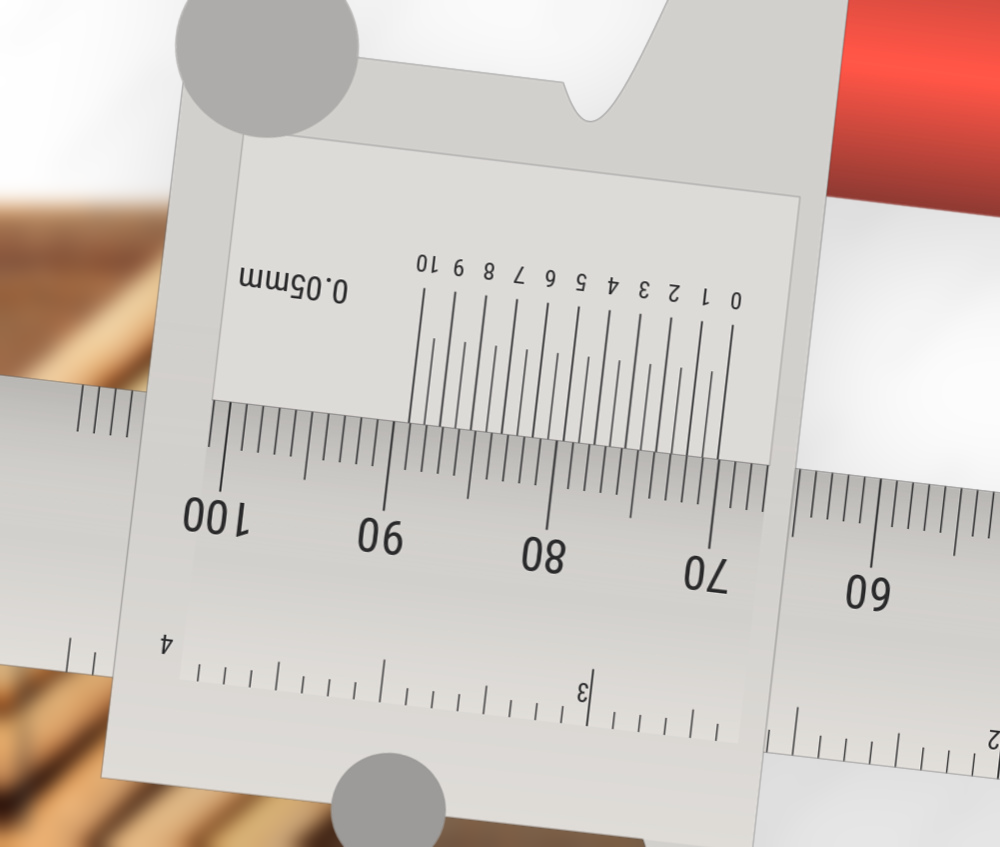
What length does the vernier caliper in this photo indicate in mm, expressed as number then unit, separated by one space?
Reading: 70.1 mm
